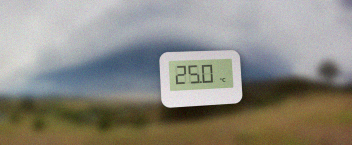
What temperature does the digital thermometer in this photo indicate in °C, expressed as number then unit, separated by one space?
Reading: 25.0 °C
